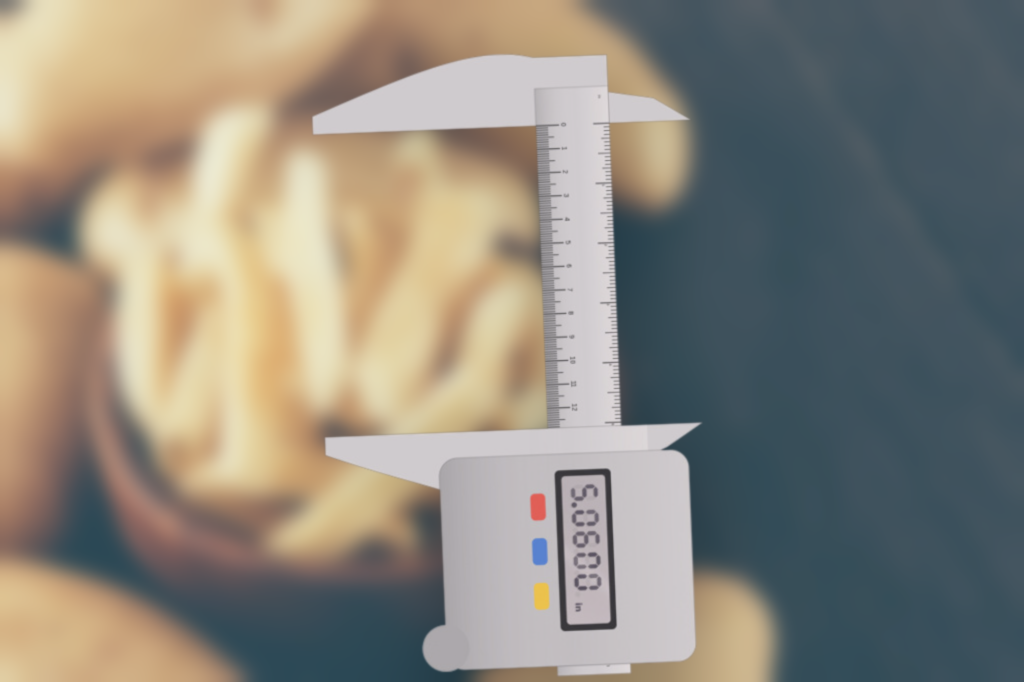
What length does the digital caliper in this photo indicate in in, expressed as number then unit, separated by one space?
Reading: 5.0600 in
